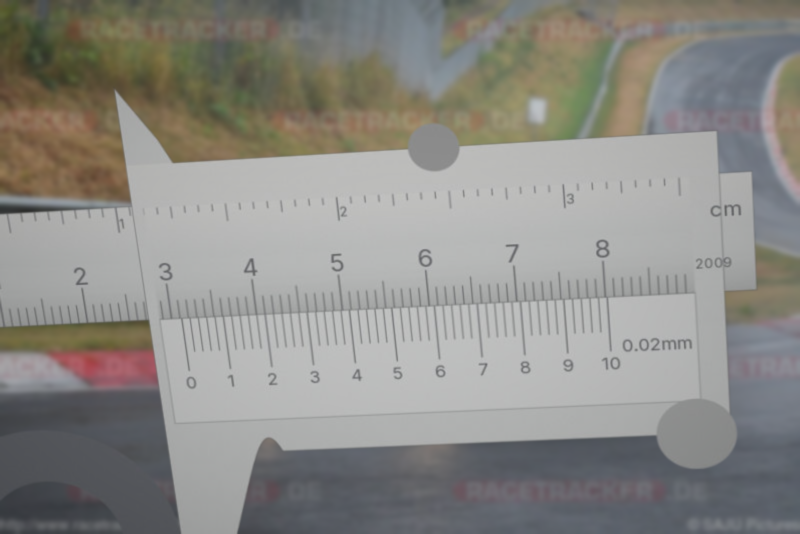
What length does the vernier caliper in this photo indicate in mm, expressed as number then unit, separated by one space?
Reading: 31.2 mm
